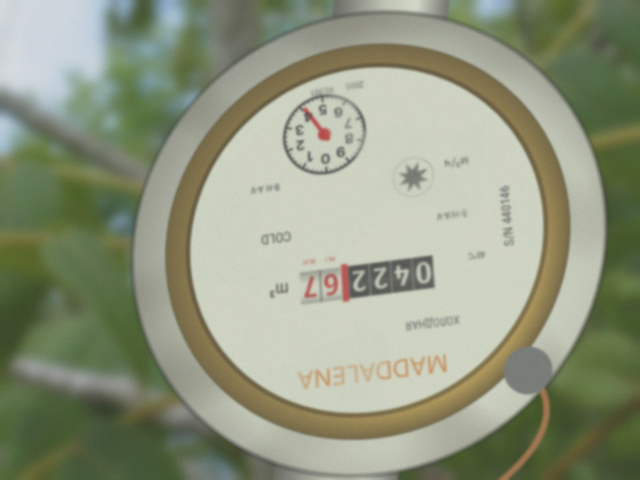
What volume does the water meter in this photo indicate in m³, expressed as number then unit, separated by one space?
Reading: 422.674 m³
